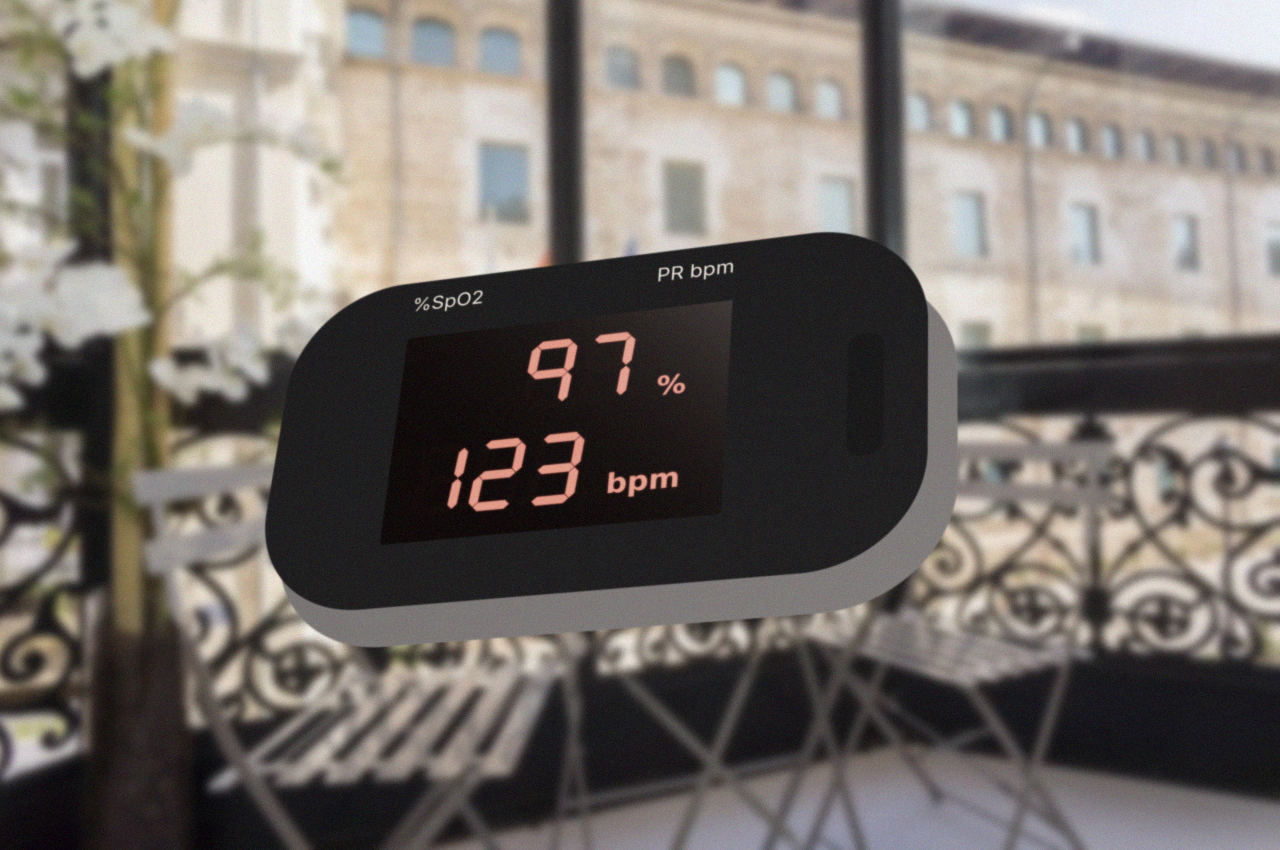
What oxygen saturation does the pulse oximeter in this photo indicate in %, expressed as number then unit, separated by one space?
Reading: 97 %
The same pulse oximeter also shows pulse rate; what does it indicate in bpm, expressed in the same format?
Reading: 123 bpm
